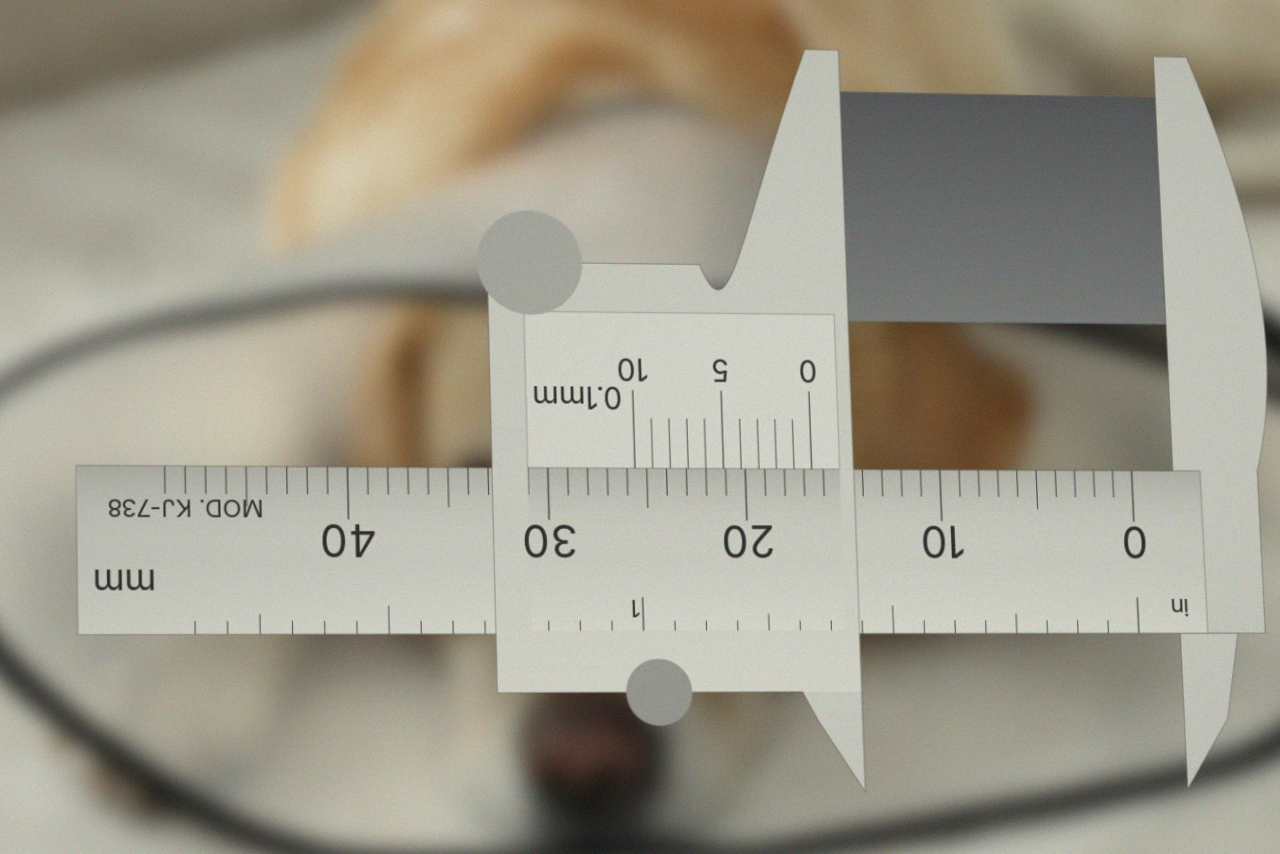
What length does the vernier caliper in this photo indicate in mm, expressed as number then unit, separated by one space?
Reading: 16.6 mm
